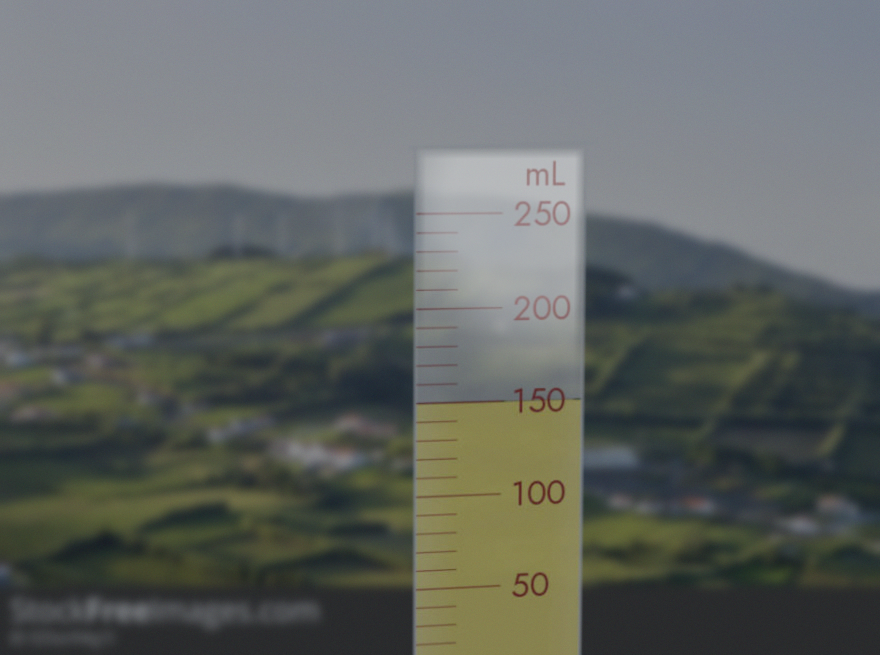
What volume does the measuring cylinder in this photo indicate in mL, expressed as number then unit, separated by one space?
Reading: 150 mL
